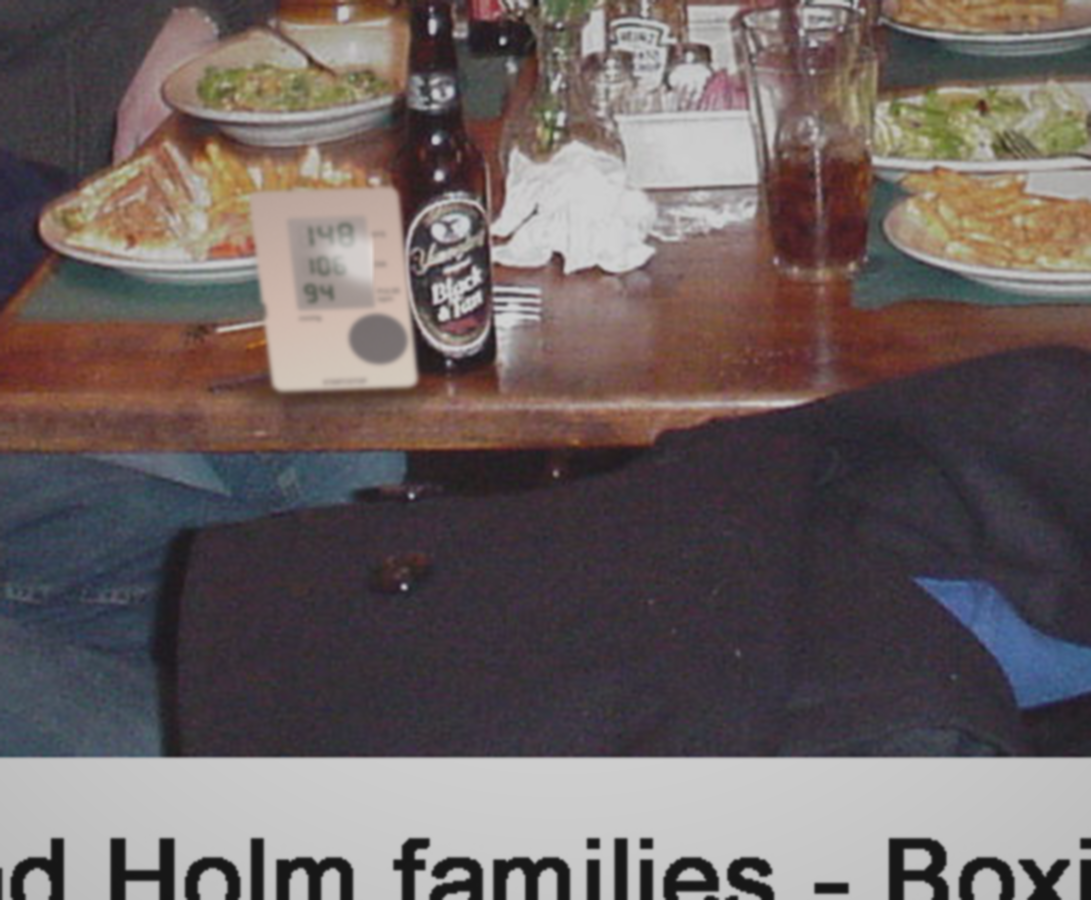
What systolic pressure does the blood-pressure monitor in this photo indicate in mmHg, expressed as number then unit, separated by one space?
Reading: 148 mmHg
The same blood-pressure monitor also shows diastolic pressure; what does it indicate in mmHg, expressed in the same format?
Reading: 106 mmHg
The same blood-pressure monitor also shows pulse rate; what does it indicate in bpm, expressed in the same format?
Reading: 94 bpm
